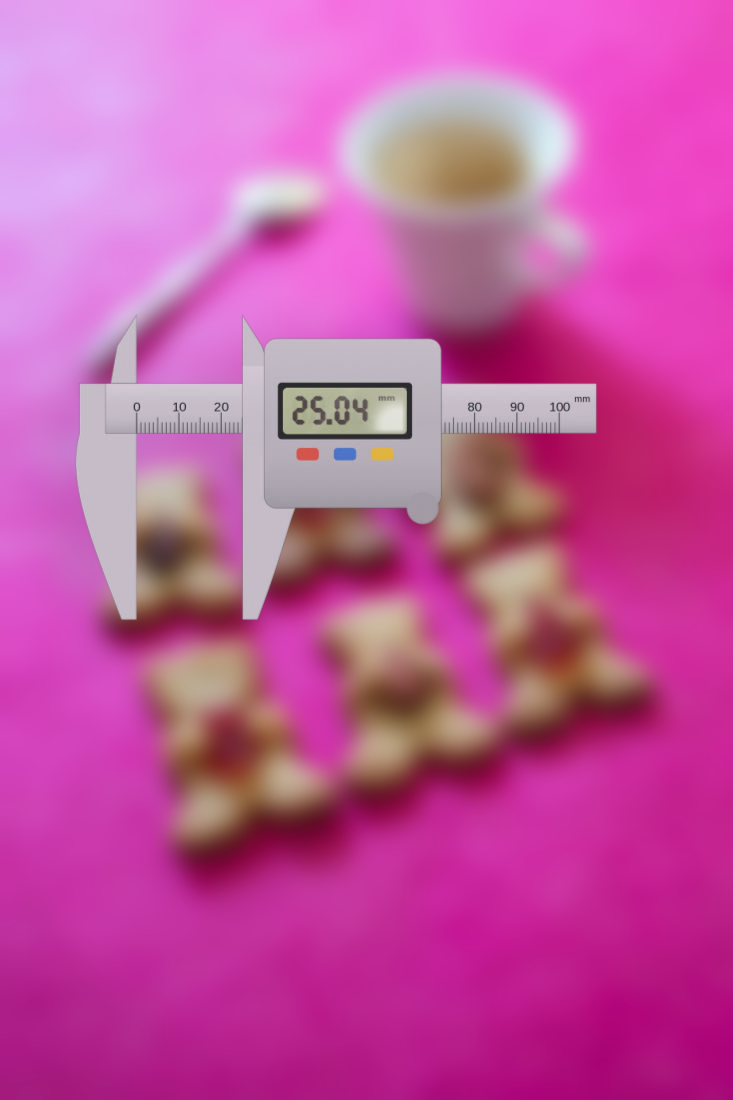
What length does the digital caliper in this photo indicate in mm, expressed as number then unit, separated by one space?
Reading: 25.04 mm
